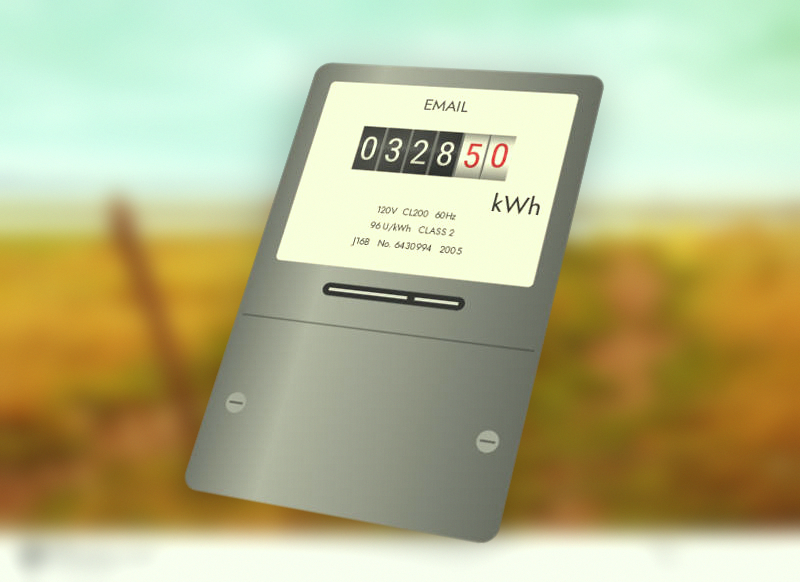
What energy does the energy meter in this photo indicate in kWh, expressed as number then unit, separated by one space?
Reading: 328.50 kWh
